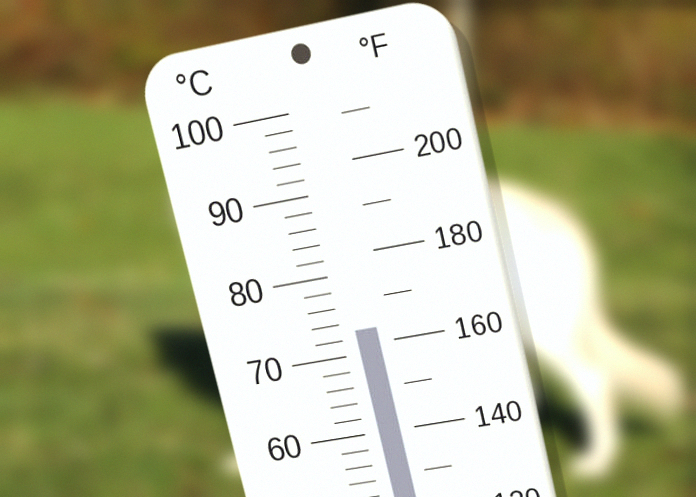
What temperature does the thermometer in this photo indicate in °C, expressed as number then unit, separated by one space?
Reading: 73 °C
